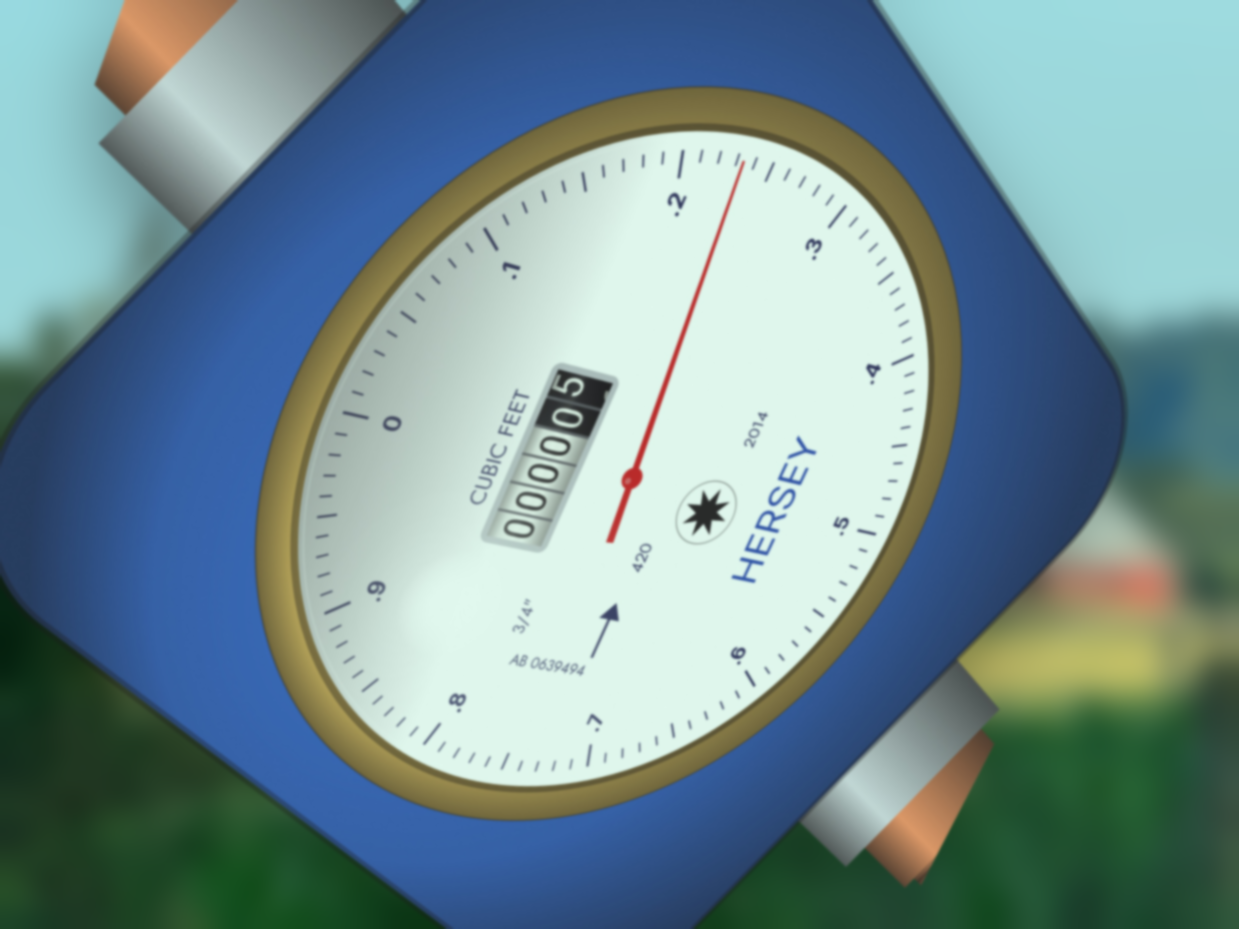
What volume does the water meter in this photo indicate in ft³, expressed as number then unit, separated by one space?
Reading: 5.23 ft³
